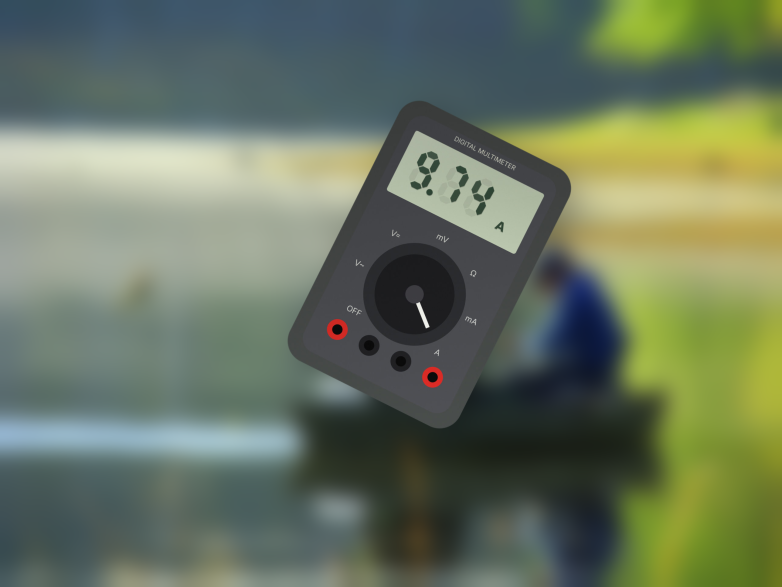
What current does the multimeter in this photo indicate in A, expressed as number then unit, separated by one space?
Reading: 9.74 A
